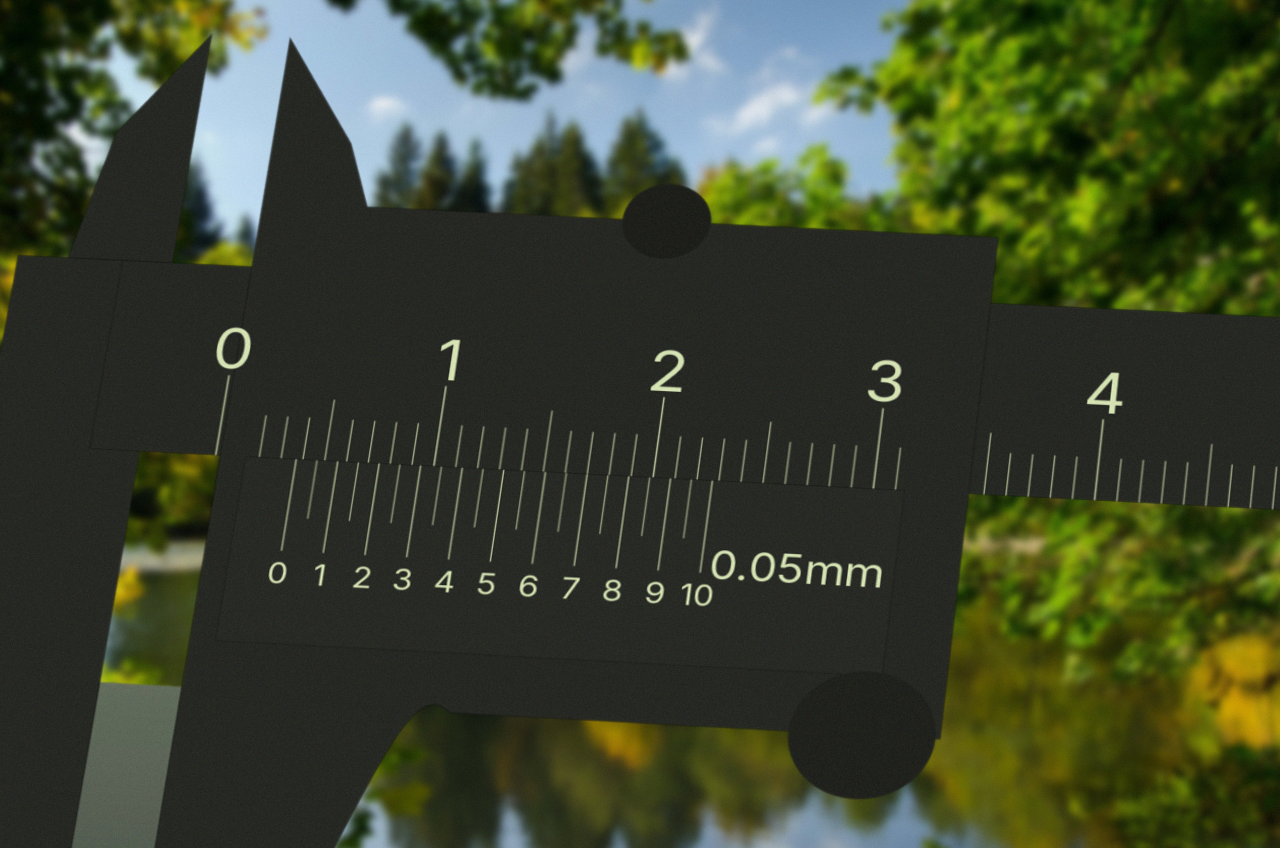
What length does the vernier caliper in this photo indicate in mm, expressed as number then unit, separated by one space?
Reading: 3.7 mm
